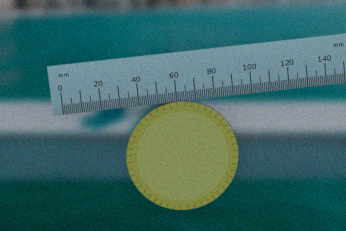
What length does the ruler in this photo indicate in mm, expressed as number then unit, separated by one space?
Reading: 60 mm
